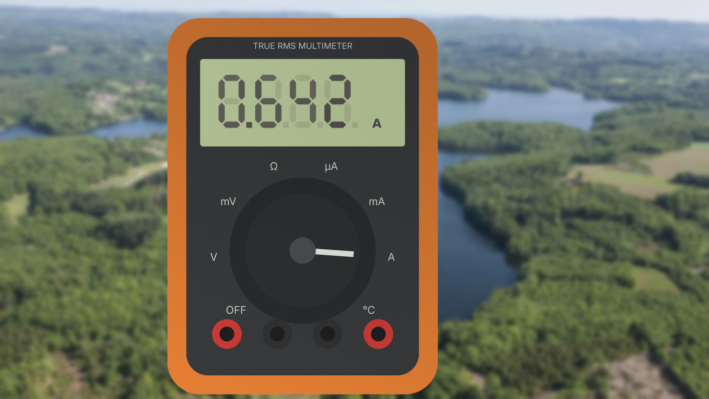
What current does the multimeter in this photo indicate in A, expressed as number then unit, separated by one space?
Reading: 0.642 A
